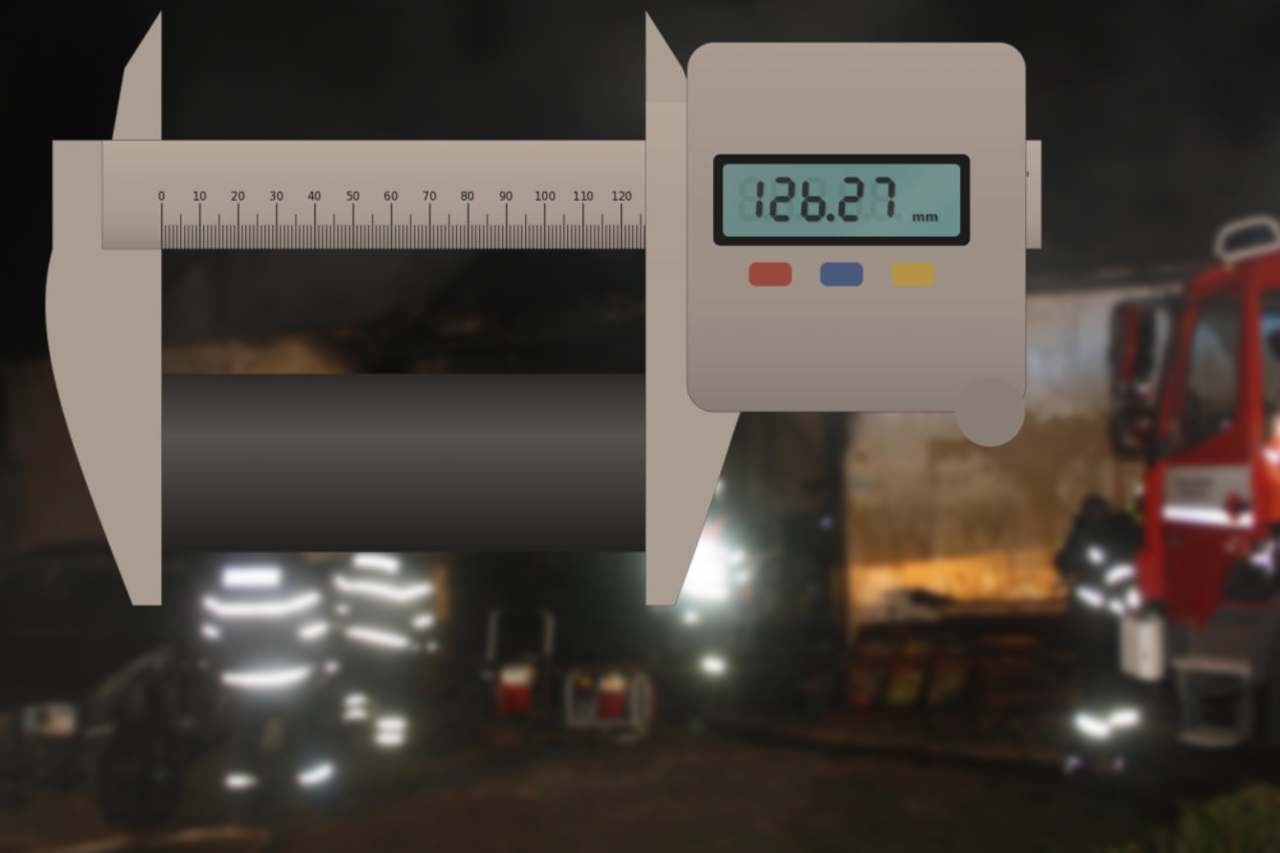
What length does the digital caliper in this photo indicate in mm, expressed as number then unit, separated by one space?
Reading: 126.27 mm
